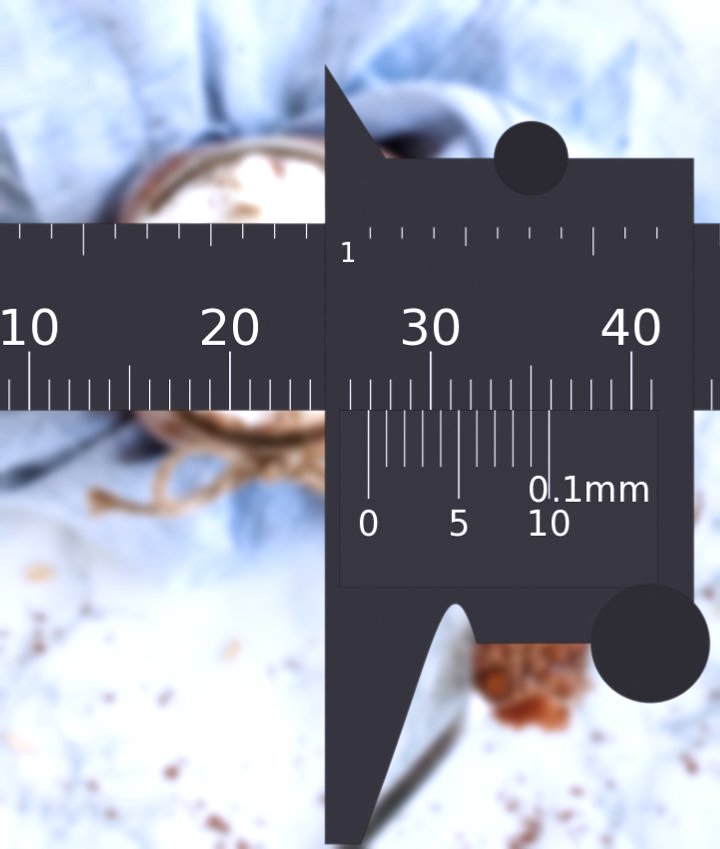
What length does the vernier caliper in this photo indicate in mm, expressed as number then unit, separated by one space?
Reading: 26.9 mm
